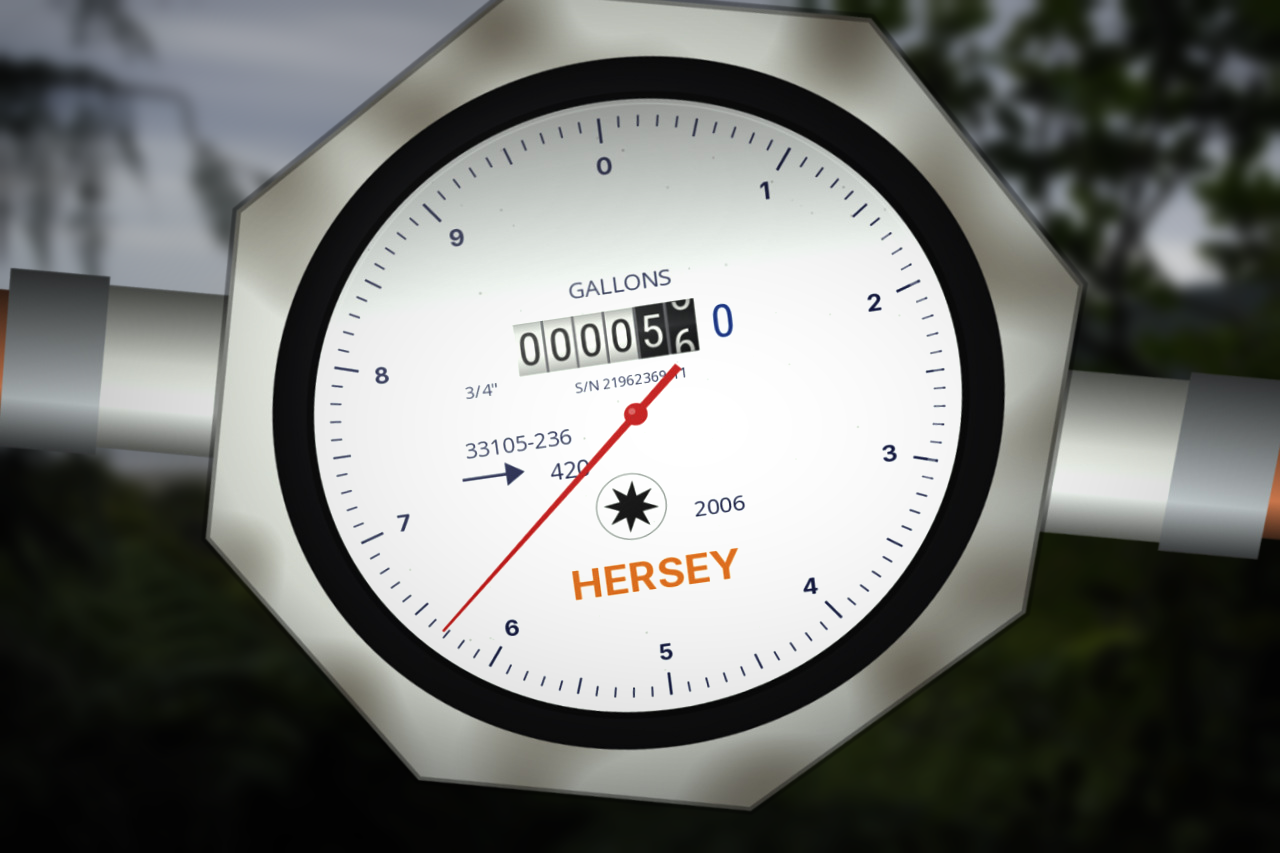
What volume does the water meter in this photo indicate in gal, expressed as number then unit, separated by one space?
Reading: 556.3 gal
